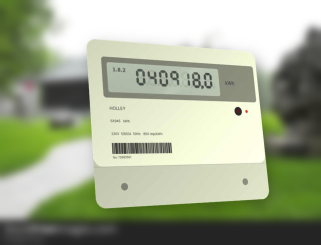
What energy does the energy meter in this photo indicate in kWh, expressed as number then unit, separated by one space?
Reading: 40918.0 kWh
